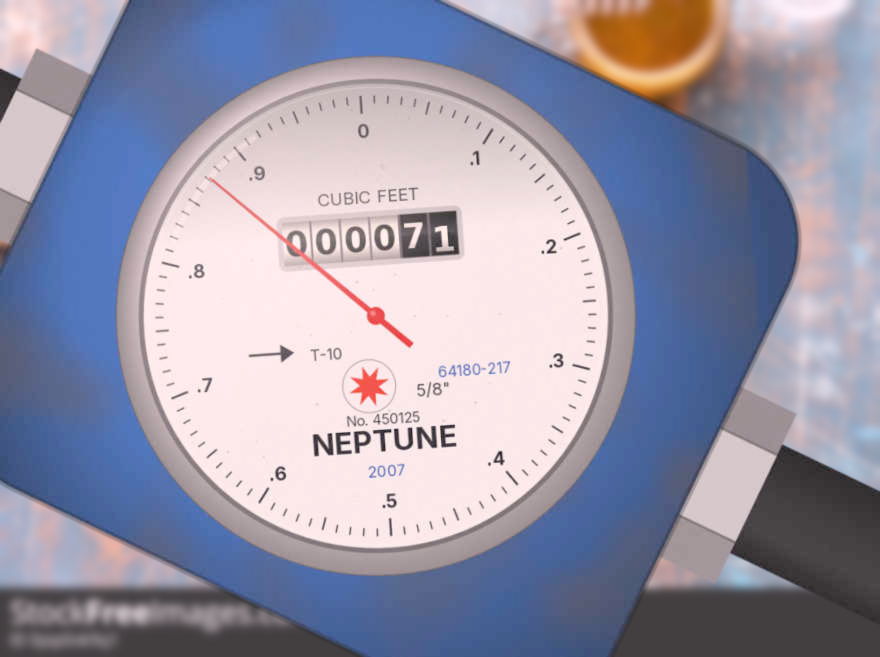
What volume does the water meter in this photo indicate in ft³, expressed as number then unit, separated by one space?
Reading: 70.87 ft³
